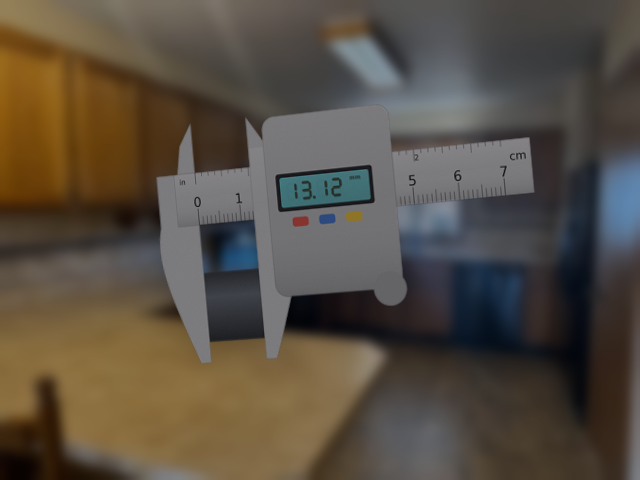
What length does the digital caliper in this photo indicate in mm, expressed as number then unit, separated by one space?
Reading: 13.12 mm
